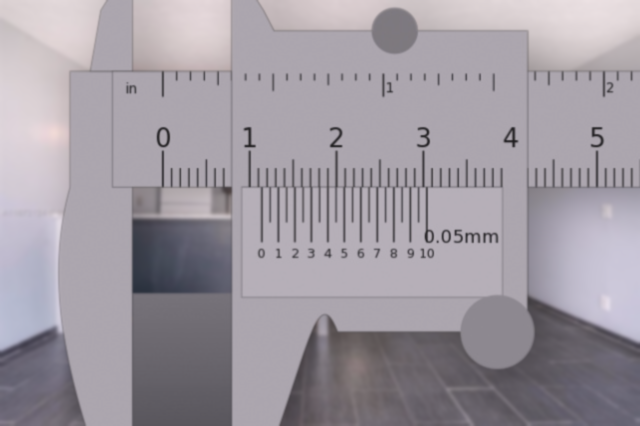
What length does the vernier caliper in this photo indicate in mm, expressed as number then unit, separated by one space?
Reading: 11.4 mm
